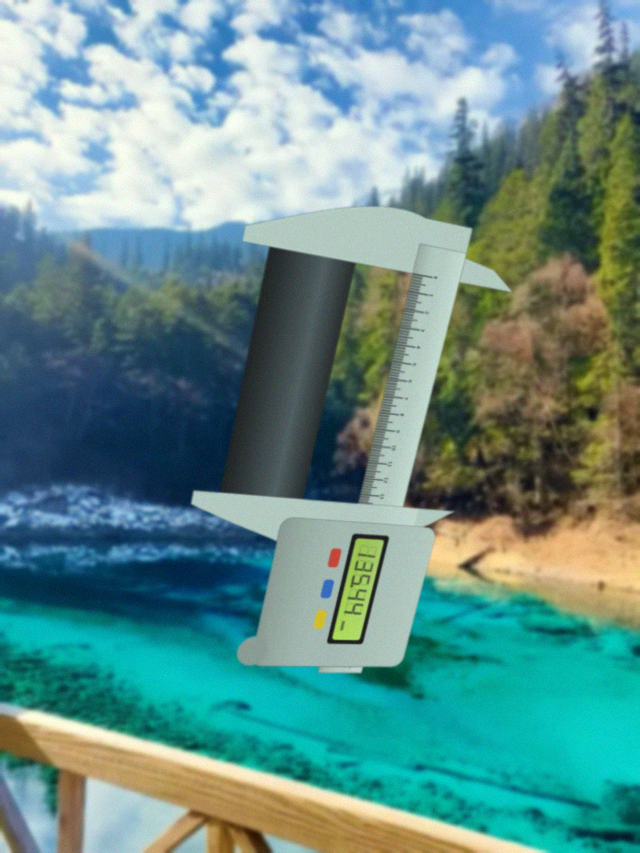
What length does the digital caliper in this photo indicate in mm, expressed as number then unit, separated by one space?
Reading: 135.44 mm
